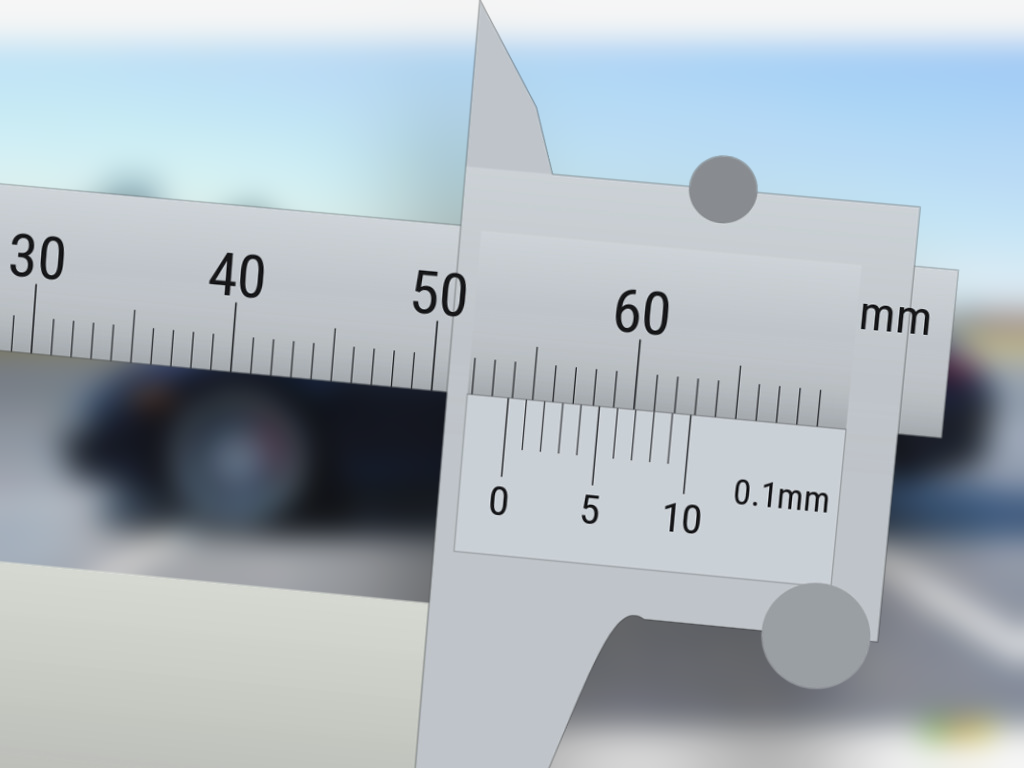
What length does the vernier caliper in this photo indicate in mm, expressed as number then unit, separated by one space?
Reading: 53.8 mm
